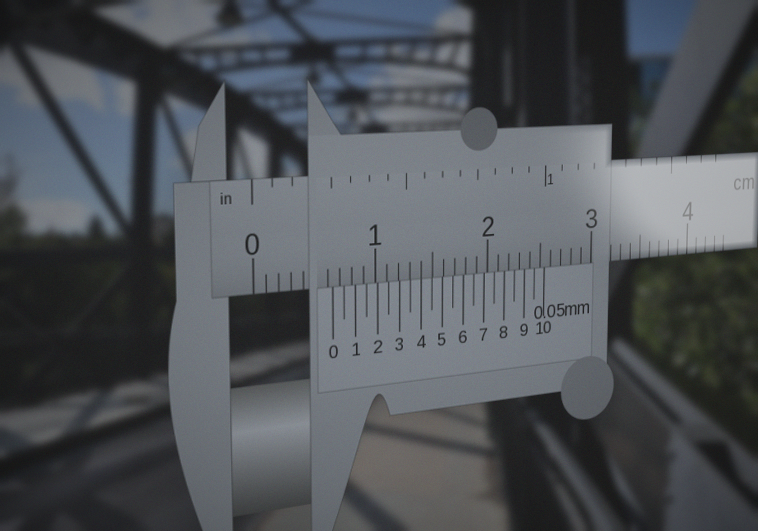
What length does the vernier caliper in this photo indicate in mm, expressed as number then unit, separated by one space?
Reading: 6.4 mm
